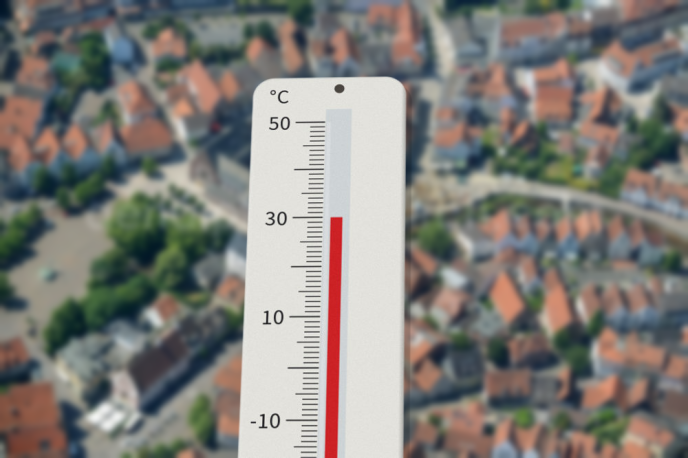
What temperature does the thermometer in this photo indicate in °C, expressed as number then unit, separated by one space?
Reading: 30 °C
